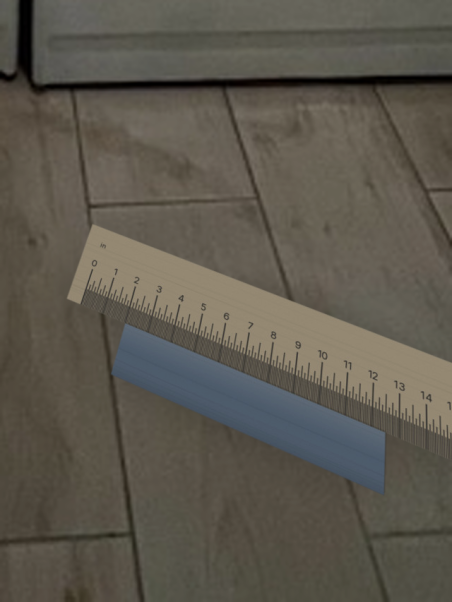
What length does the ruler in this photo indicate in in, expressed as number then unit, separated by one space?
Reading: 10.5 in
